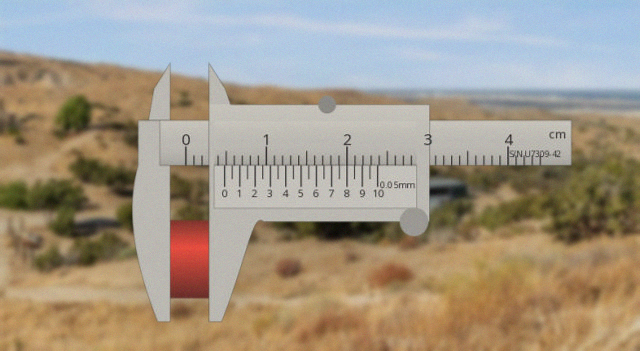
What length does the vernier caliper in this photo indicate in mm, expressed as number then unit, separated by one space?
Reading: 4.8 mm
